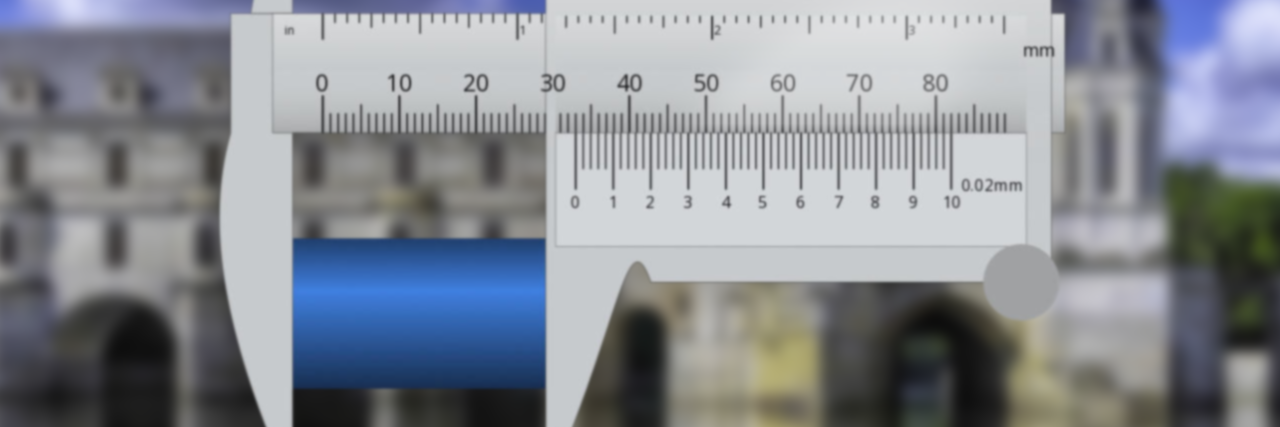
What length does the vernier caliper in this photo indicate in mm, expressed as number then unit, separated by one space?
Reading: 33.0 mm
